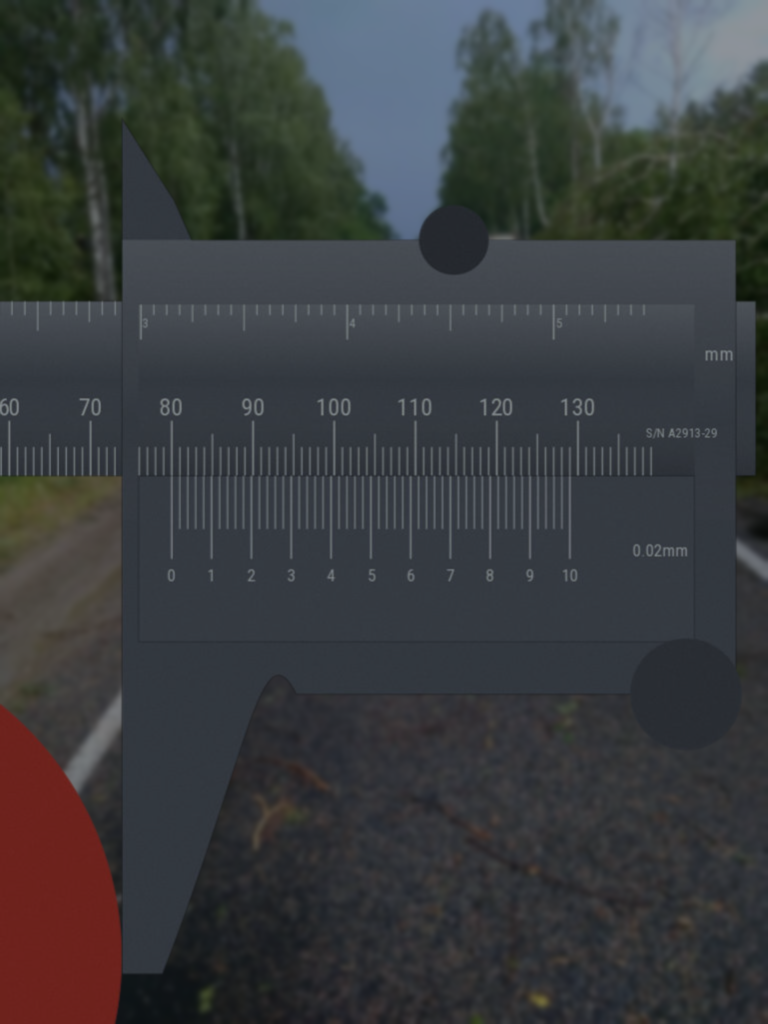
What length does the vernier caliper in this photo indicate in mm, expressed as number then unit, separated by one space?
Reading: 80.0 mm
